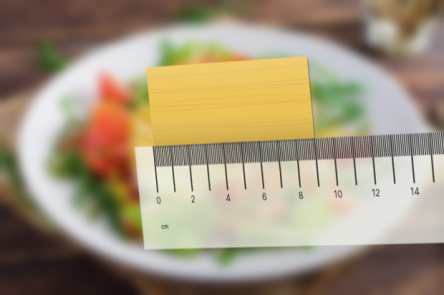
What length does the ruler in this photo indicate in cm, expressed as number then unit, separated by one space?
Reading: 9 cm
